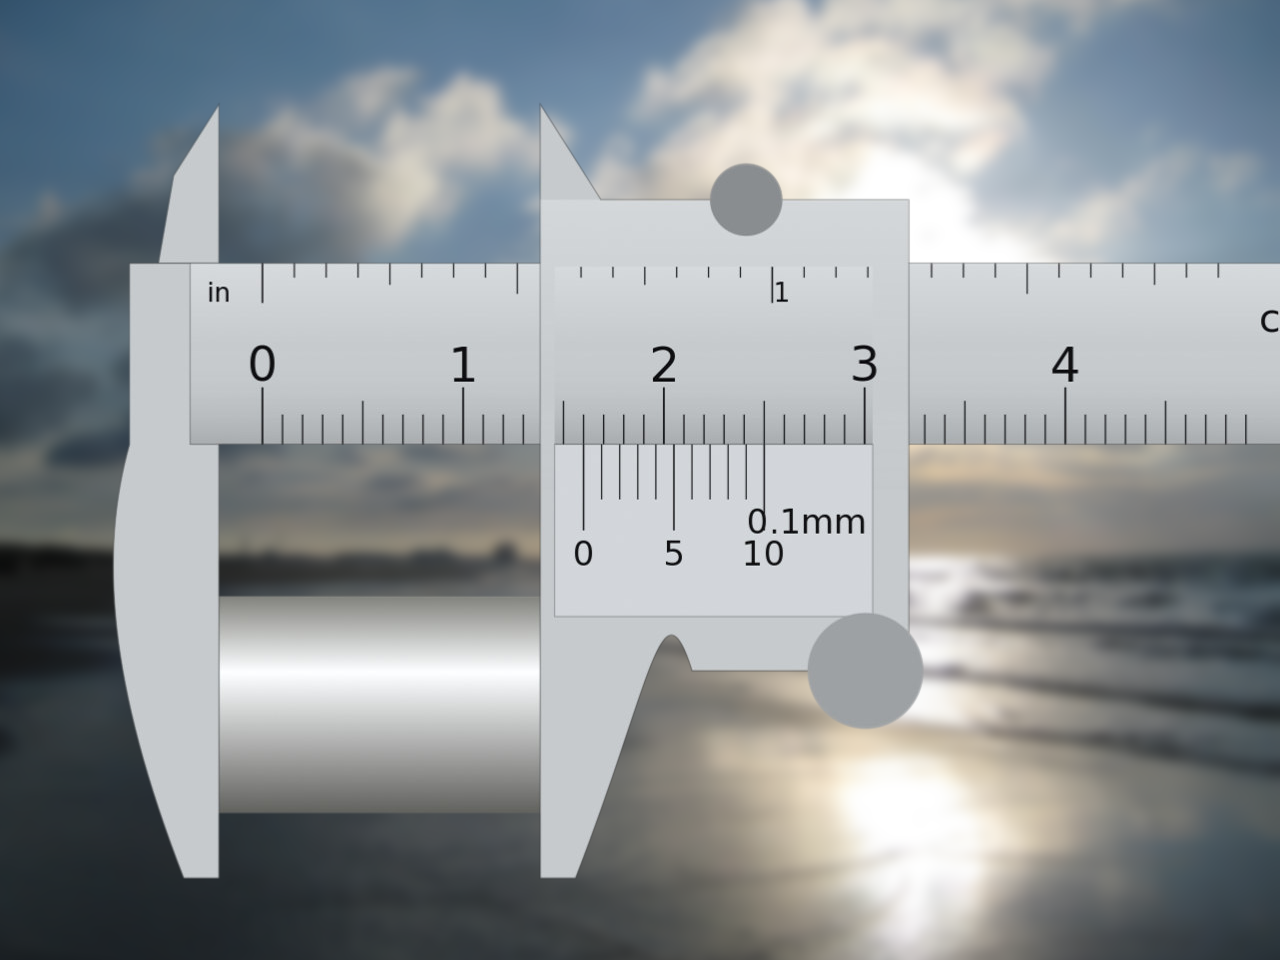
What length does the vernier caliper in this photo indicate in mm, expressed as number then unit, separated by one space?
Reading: 16.0 mm
